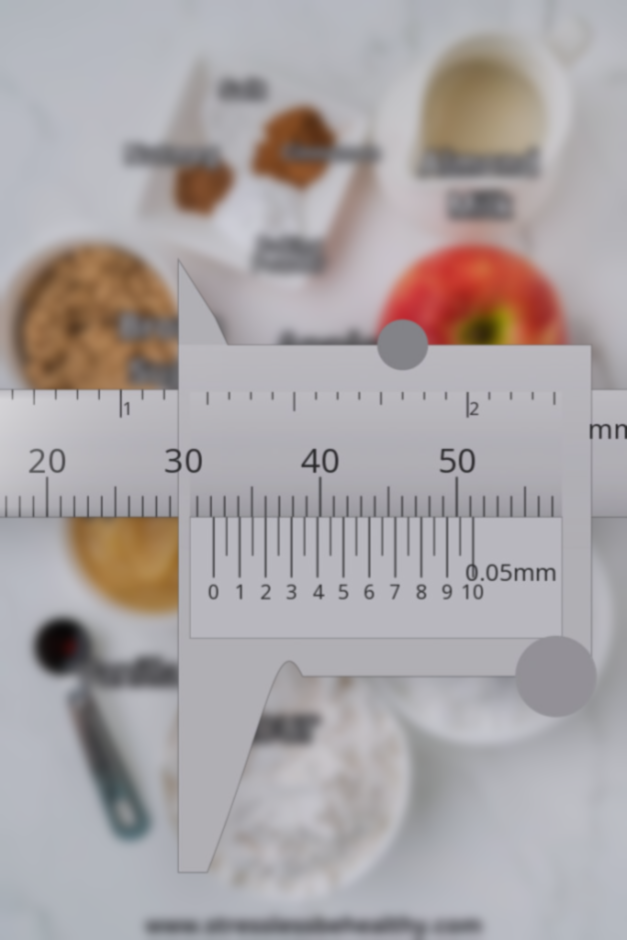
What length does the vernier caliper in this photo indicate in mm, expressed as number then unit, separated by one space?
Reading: 32.2 mm
